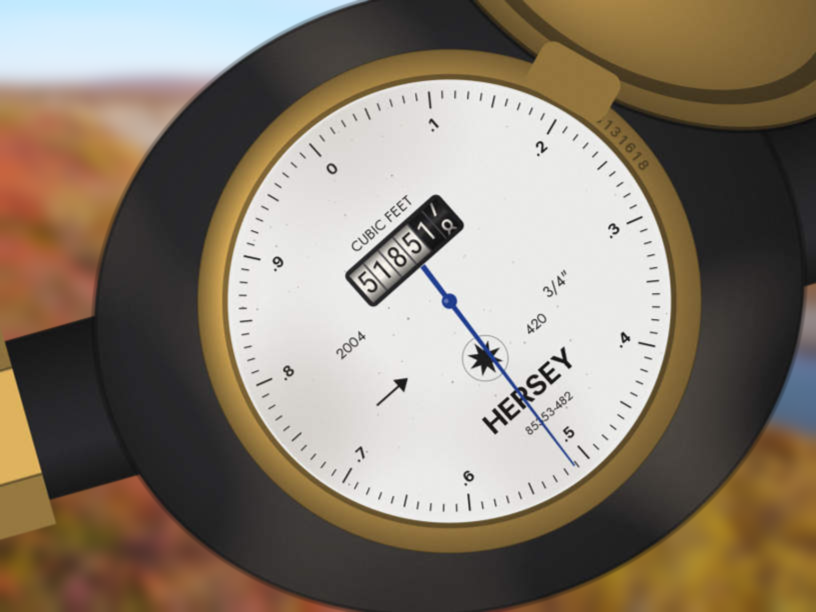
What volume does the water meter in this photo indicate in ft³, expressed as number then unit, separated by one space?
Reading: 518517.51 ft³
